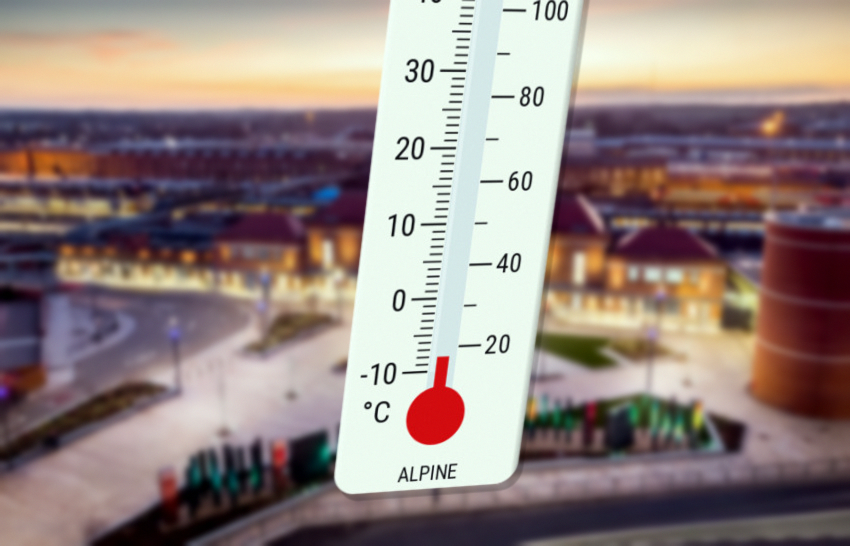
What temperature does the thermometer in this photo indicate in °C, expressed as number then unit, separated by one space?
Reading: -8 °C
